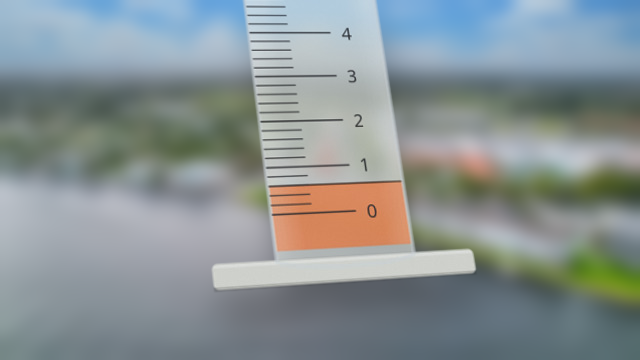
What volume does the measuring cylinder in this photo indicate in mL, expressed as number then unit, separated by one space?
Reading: 0.6 mL
